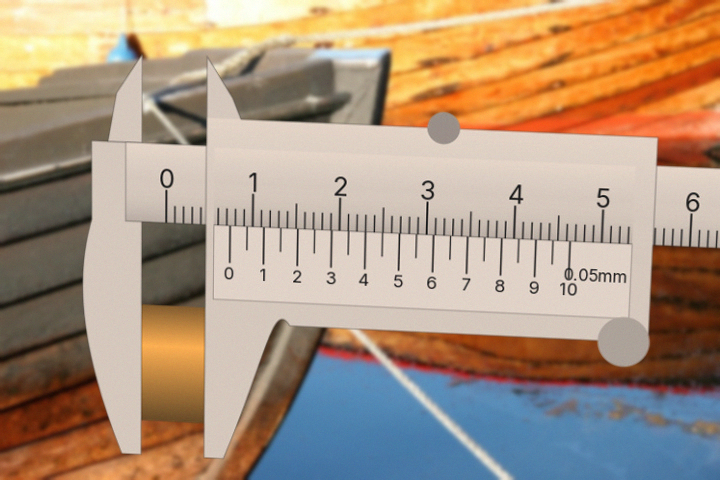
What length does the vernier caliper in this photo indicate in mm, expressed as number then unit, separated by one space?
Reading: 7.4 mm
